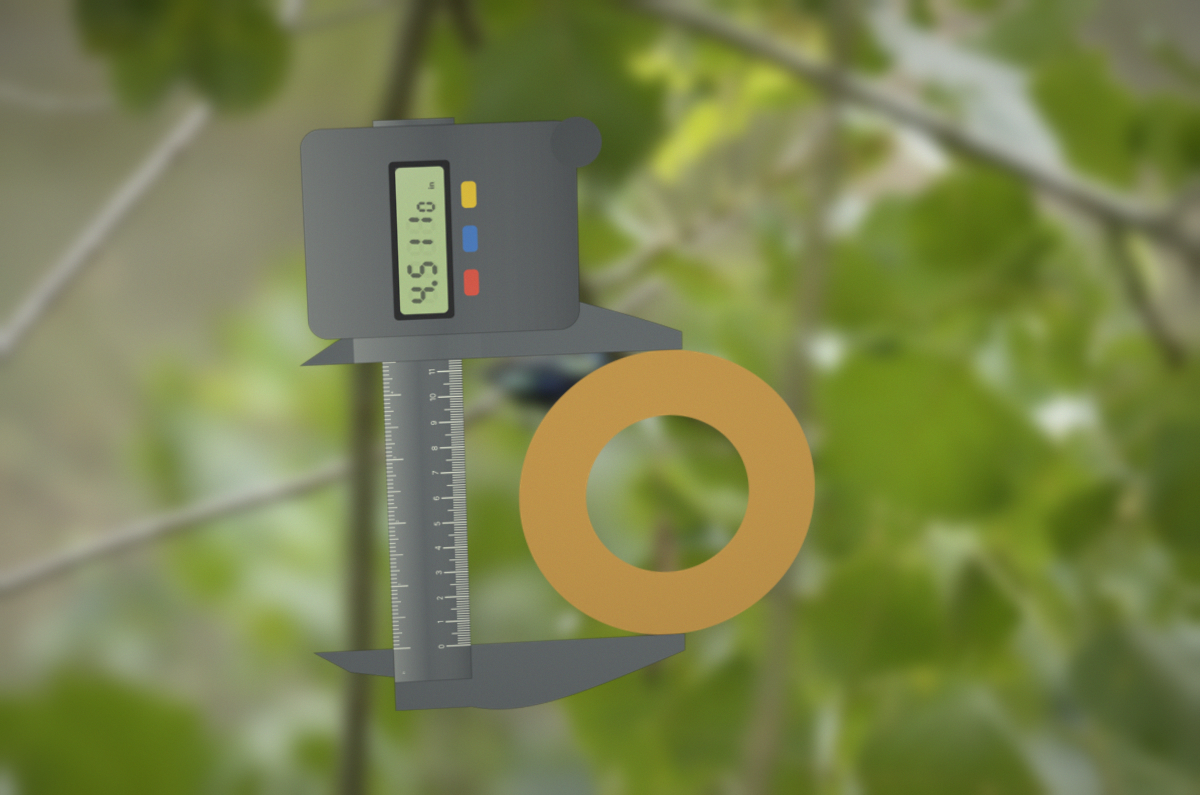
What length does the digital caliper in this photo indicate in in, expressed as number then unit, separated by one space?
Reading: 4.5110 in
